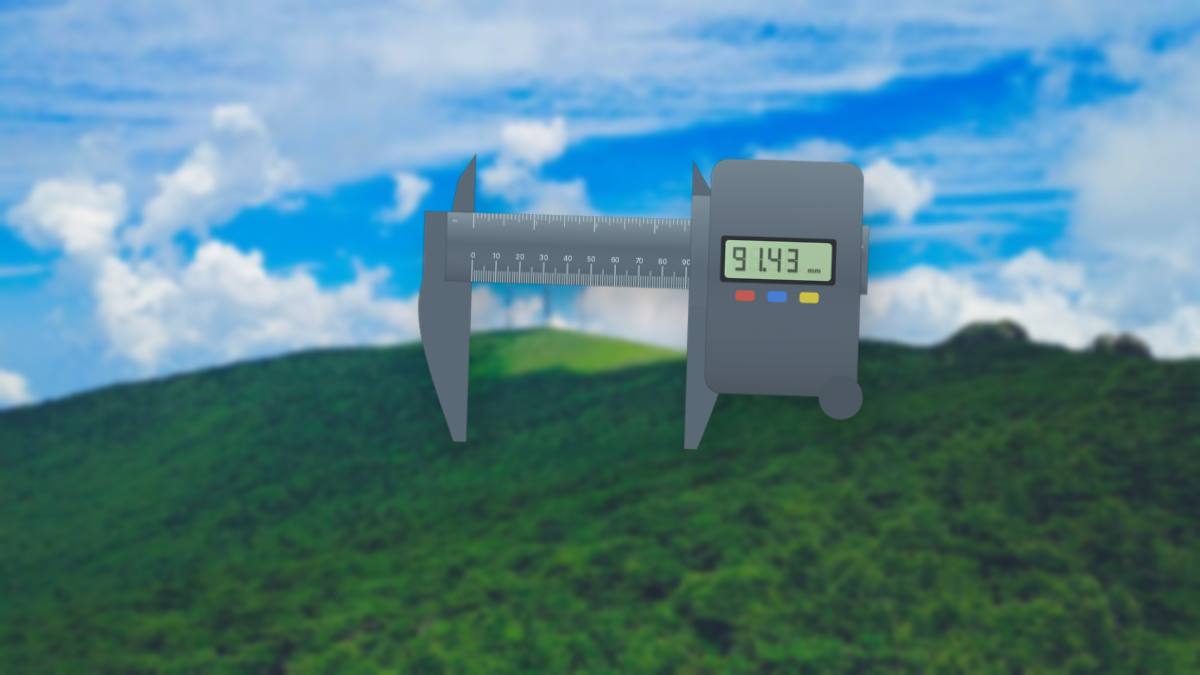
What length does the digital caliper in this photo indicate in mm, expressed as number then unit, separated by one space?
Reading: 91.43 mm
